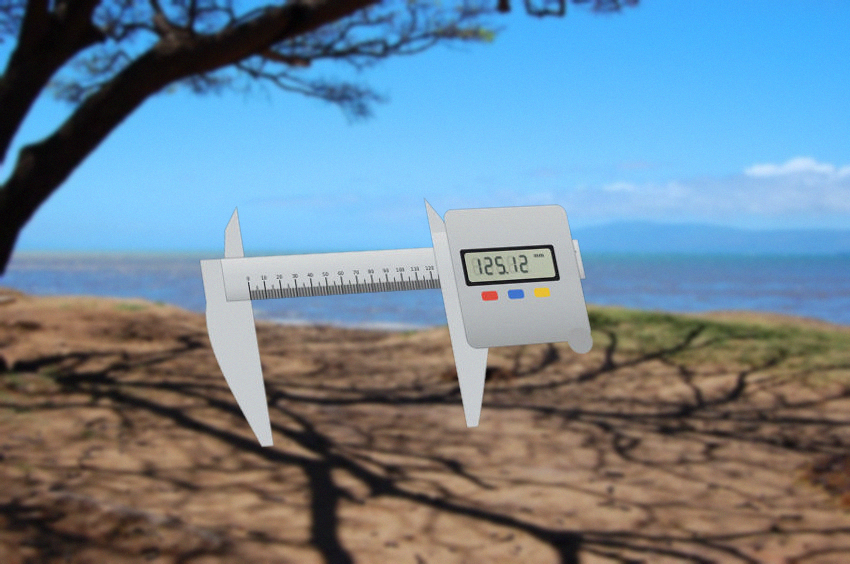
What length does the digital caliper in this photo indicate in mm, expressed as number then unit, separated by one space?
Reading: 125.12 mm
